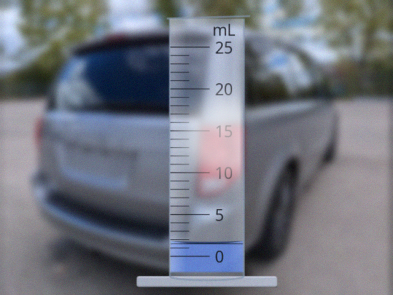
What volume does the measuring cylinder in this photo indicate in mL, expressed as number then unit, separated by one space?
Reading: 1.5 mL
